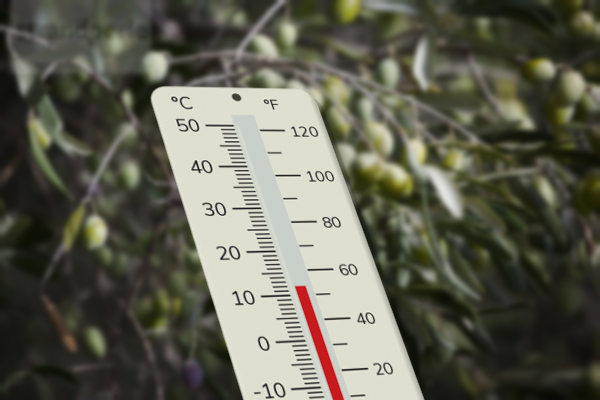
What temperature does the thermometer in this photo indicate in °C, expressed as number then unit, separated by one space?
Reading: 12 °C
